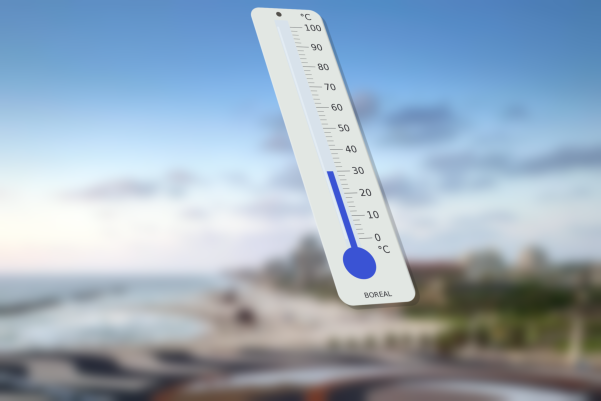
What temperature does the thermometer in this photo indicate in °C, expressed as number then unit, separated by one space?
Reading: 30 °C
